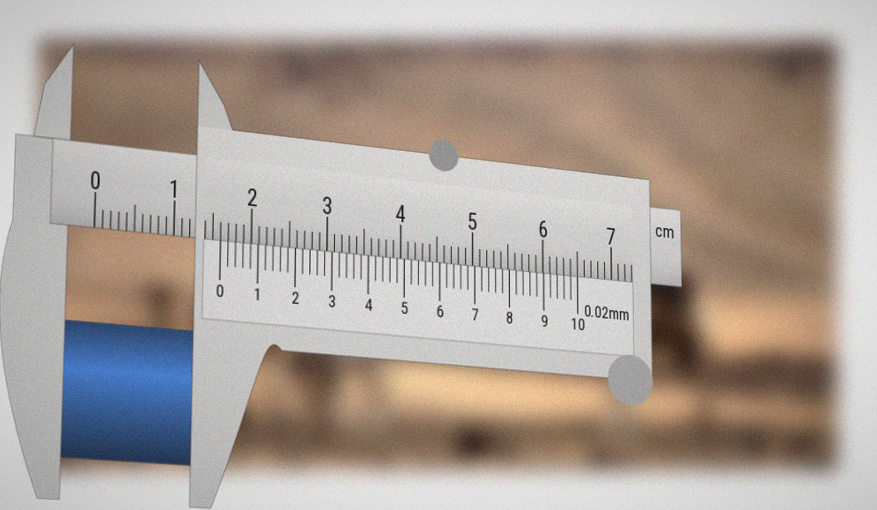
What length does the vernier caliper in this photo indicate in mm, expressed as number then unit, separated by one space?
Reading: 16.0 mm
